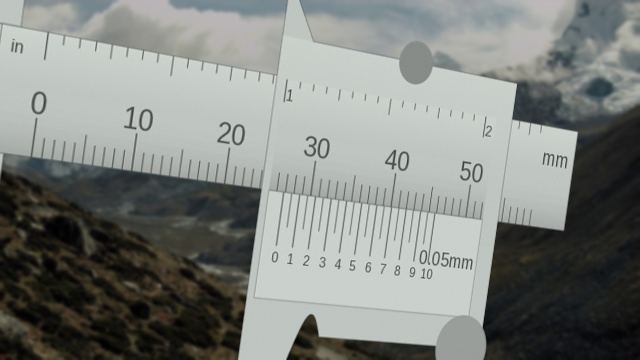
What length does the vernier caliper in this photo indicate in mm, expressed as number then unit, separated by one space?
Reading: 26.8 mm
